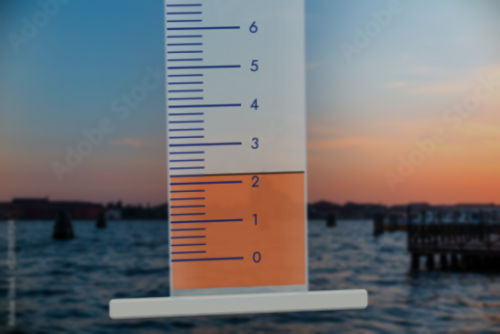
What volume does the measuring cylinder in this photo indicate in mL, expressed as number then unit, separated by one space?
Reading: 2.2 mL
